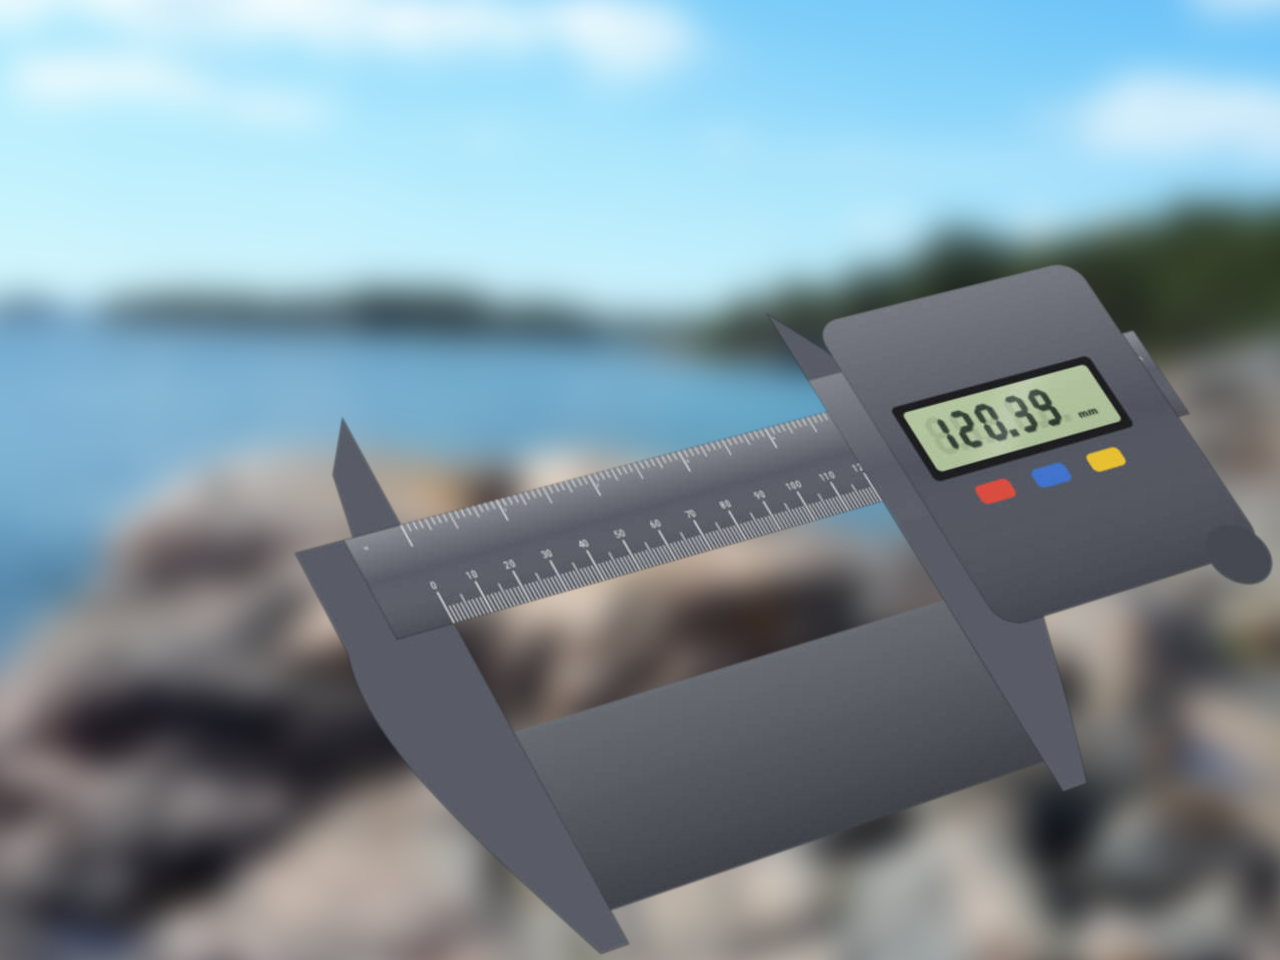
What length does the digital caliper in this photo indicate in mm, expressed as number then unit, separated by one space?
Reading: 120.39 mm
